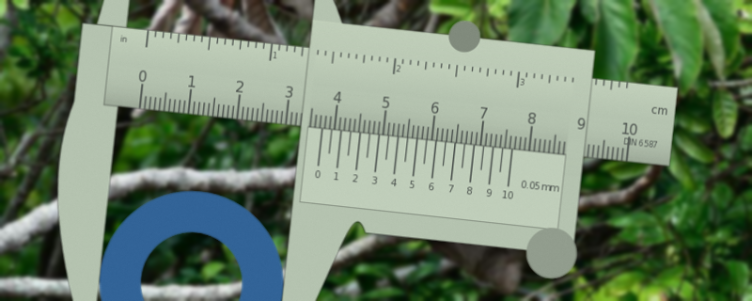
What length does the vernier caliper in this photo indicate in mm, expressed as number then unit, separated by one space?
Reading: 37.5 mm
